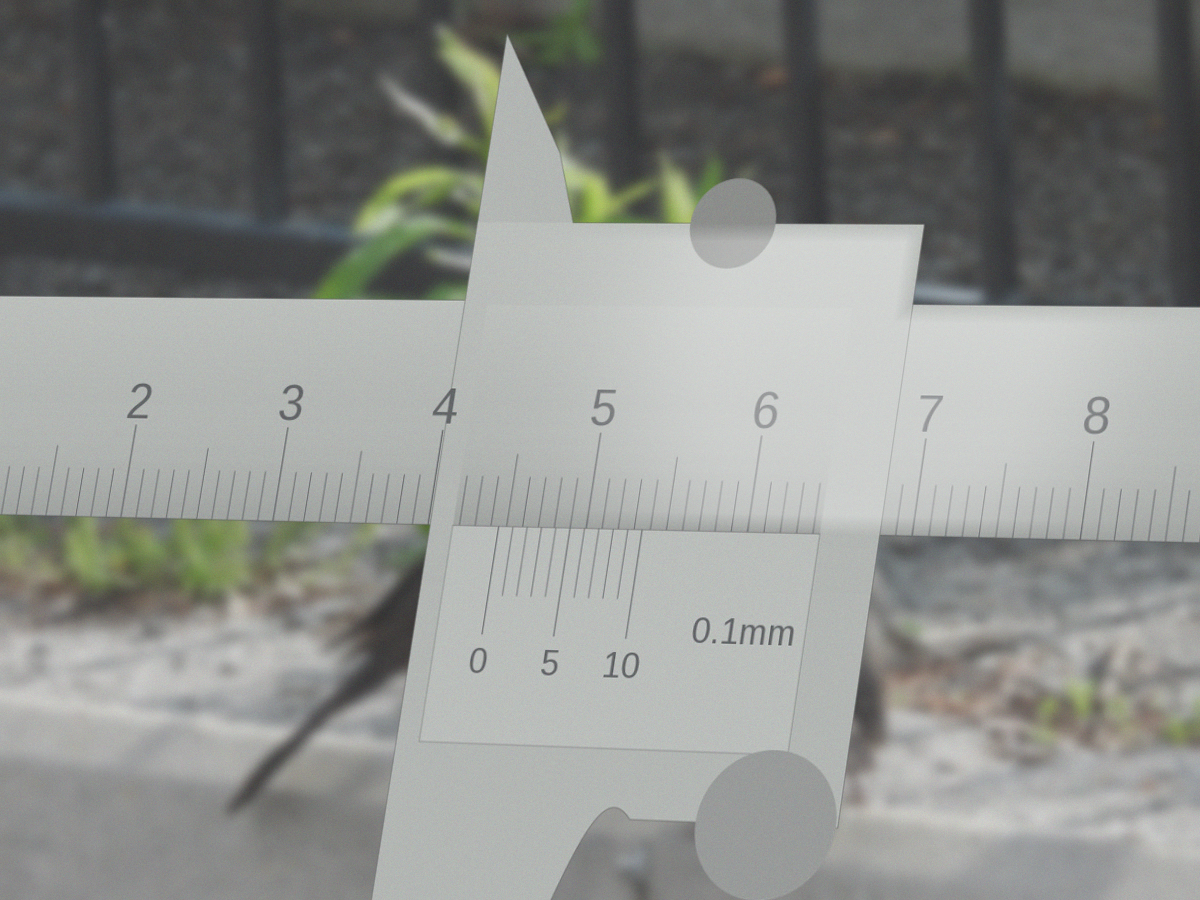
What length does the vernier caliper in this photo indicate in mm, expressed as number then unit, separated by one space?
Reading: 44.5 mm
